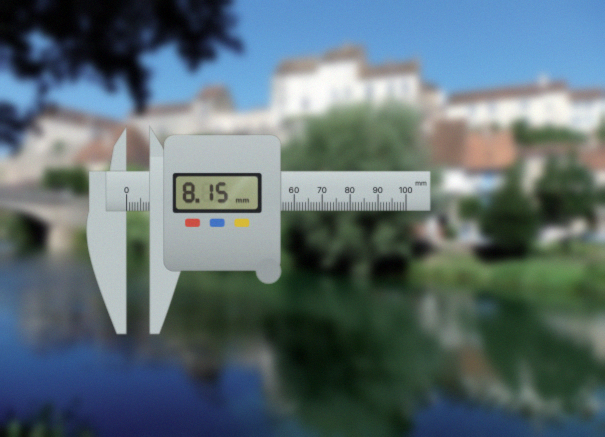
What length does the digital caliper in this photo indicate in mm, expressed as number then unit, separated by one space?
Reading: 8.15 mm
